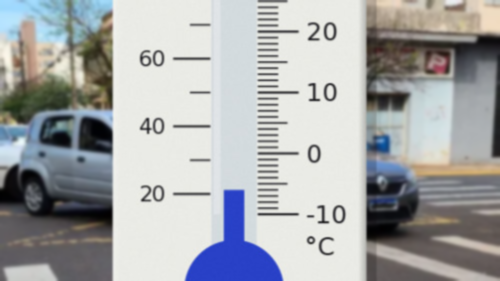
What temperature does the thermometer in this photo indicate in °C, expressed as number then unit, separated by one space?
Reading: -6 °C
